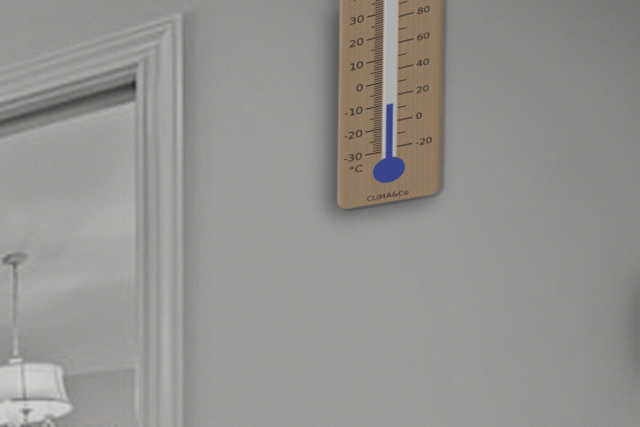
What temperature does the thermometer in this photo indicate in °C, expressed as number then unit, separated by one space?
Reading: -10 °C
